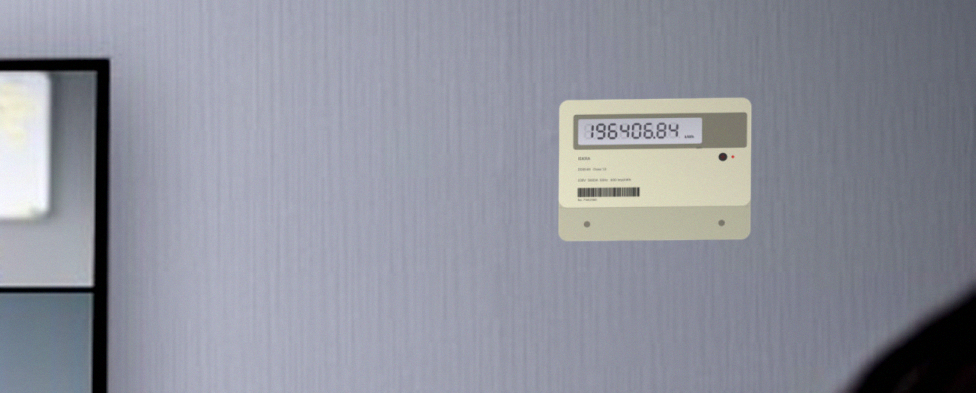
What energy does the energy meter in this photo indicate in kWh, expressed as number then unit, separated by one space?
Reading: 196406.84 kWh
